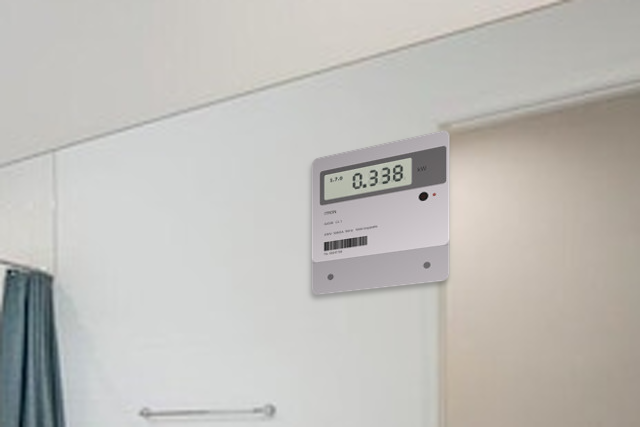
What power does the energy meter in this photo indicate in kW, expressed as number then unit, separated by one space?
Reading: 0.338 kW
